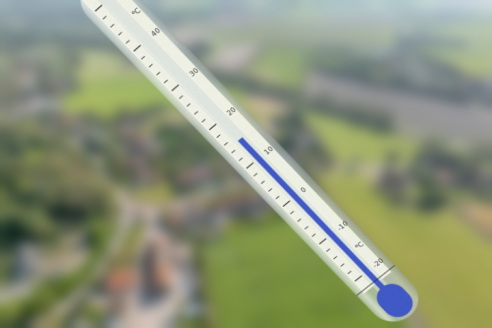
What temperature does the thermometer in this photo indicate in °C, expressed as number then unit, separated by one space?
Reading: 15 °C
